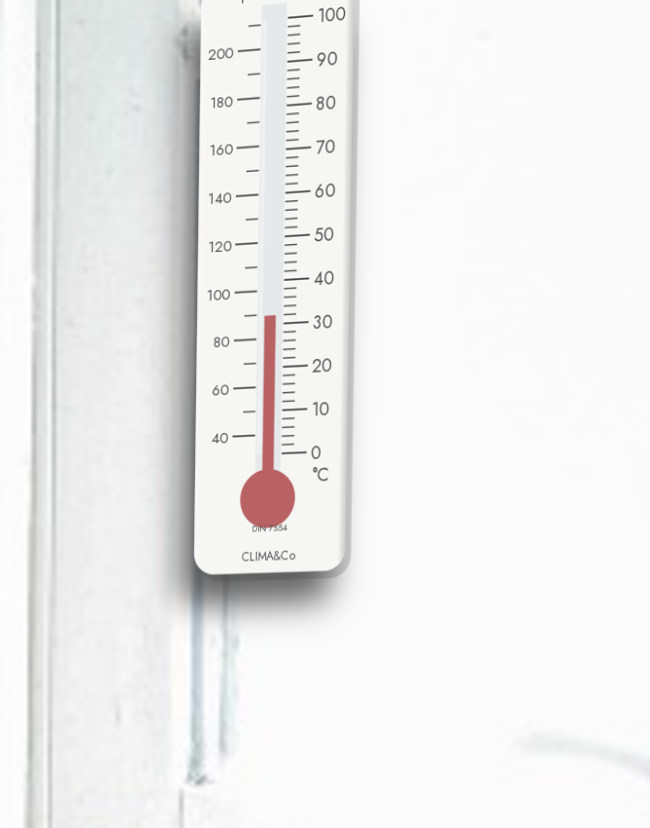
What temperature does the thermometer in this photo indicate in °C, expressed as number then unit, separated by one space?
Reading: 32 °C
